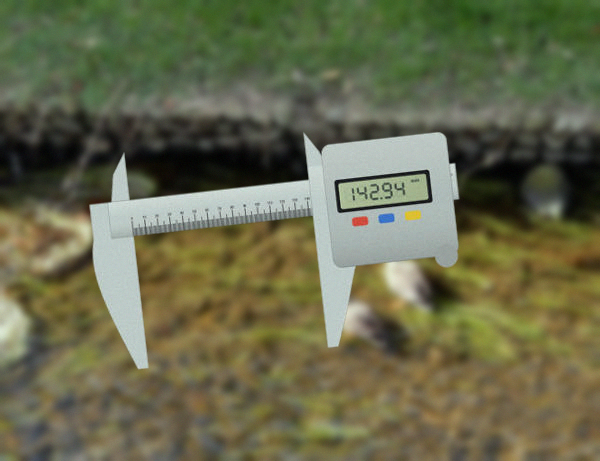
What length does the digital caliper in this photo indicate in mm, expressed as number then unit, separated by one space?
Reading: 142.94 mm
